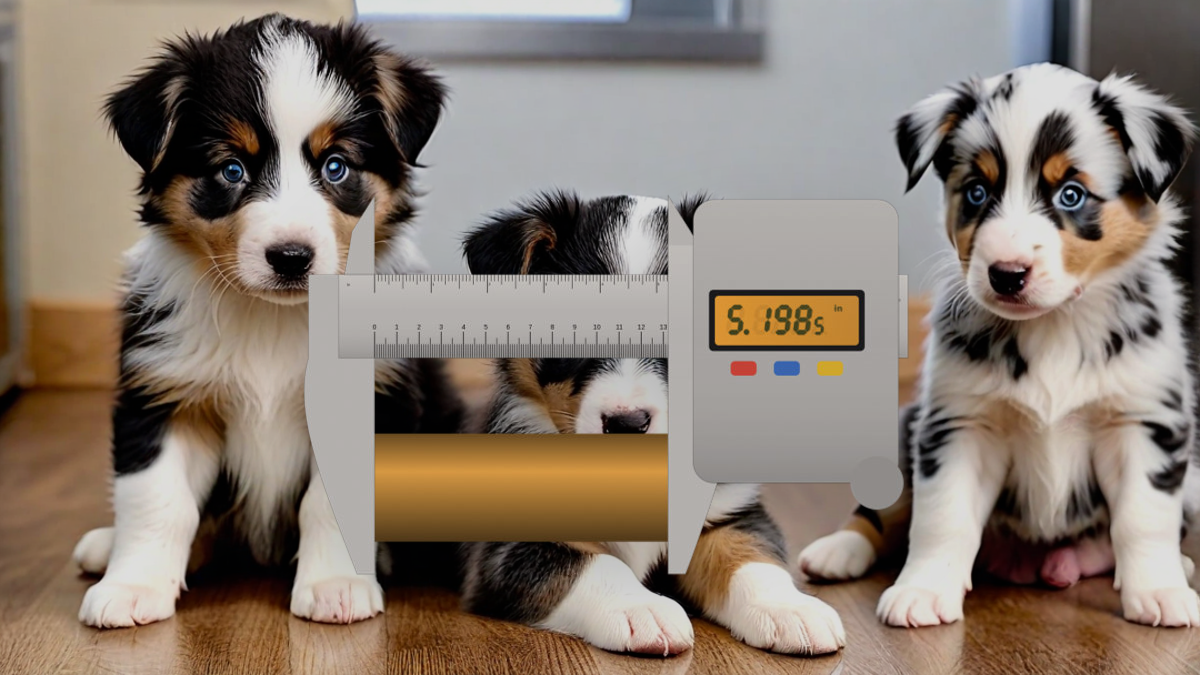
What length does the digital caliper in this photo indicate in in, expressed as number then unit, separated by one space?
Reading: 5.1985 in
